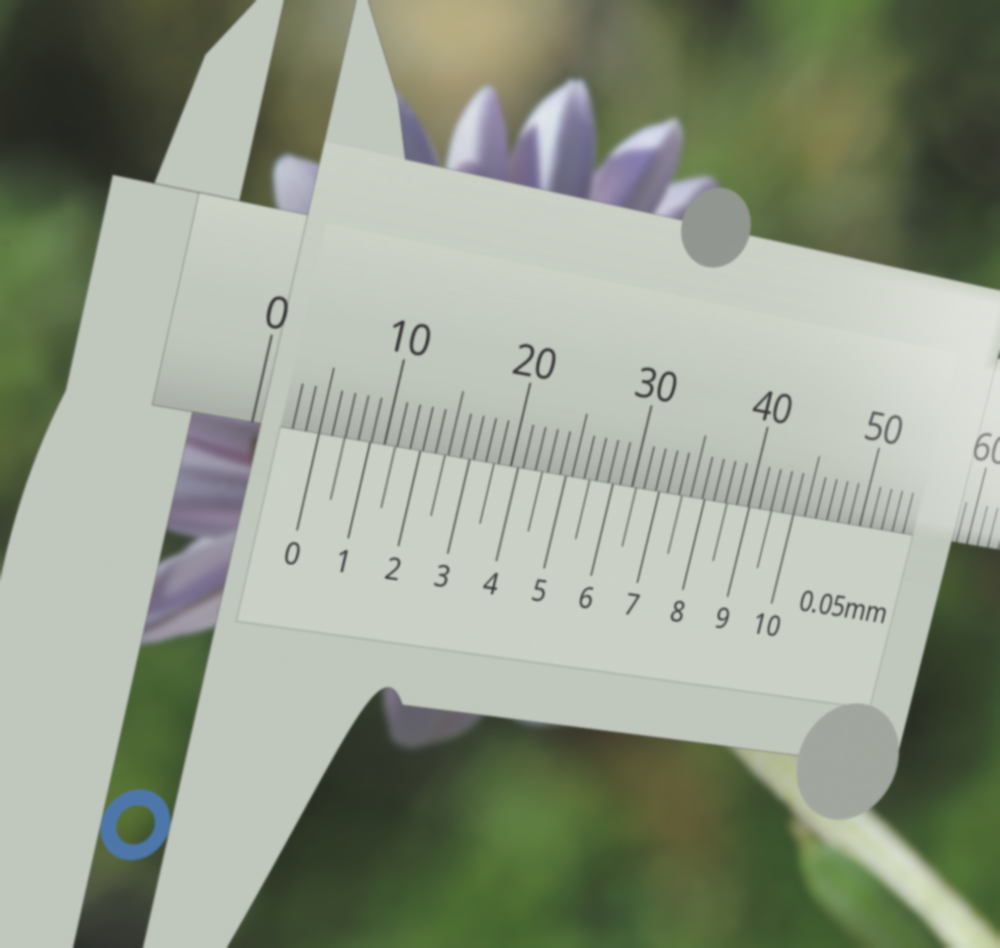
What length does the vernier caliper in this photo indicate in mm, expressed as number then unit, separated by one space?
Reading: 5.0 mm
